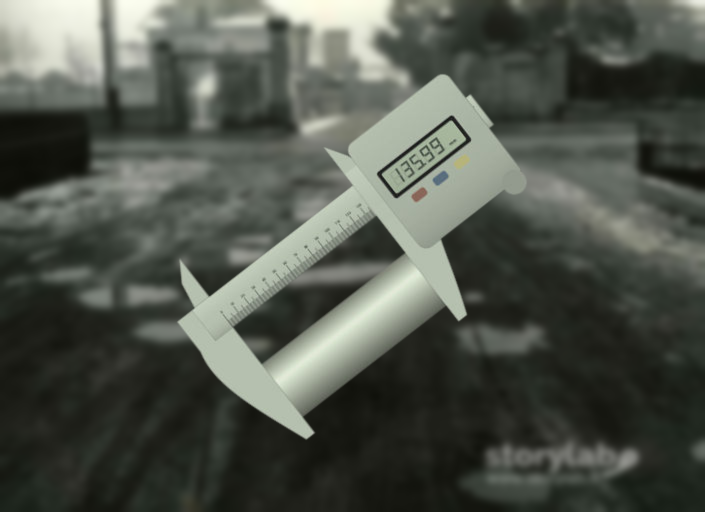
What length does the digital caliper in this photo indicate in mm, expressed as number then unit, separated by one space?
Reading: 135.99 mm
